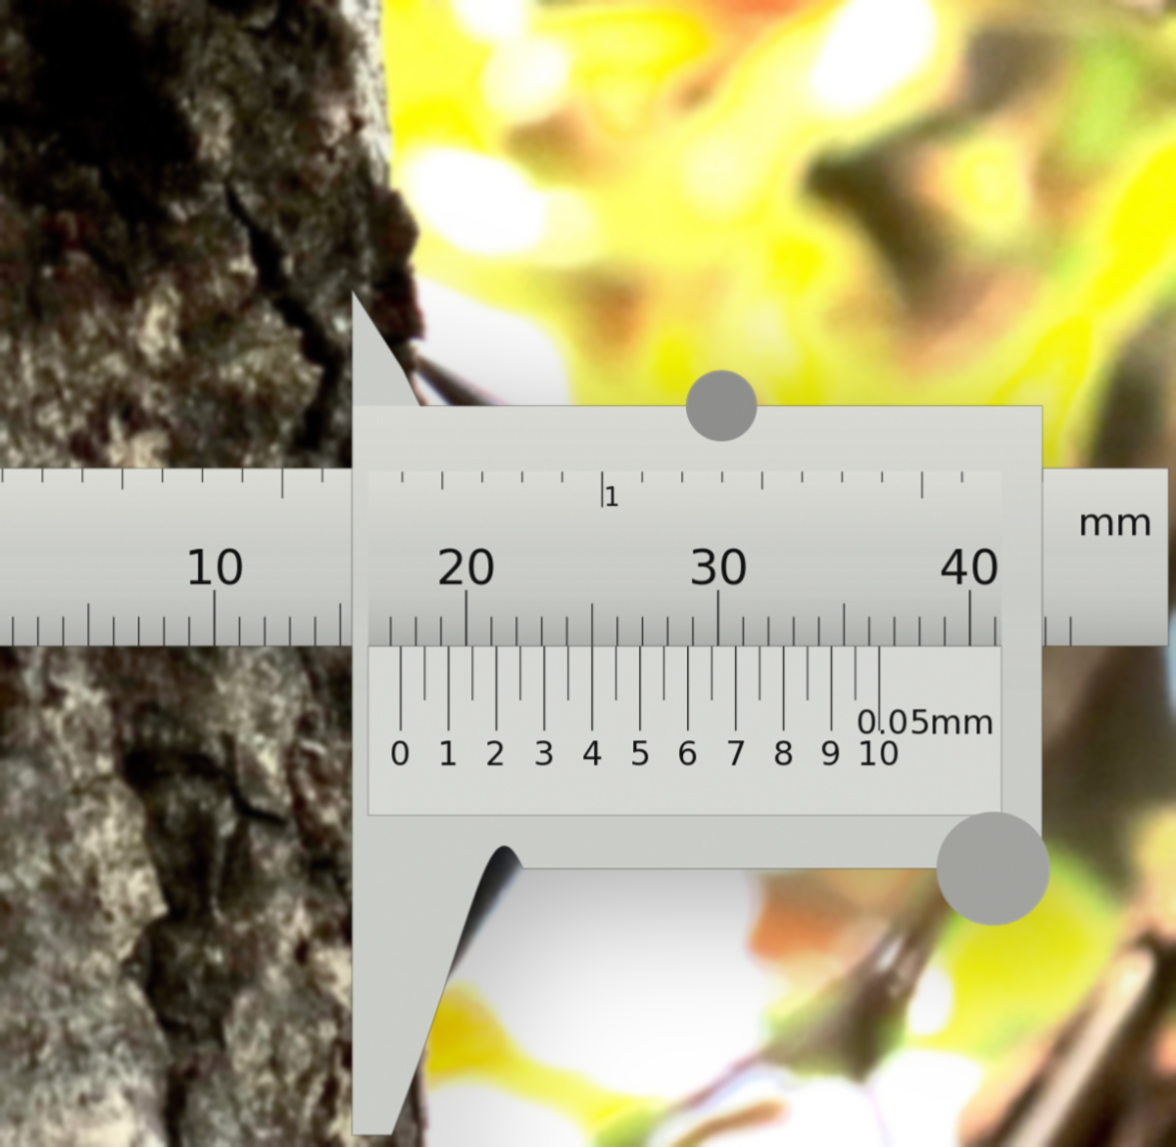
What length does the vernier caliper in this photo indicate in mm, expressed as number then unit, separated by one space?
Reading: 17.40 mm
